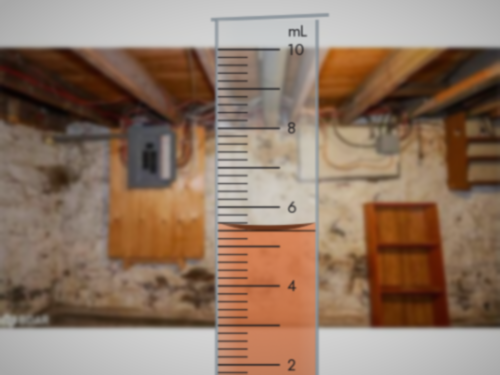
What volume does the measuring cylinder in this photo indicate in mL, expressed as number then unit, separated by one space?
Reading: 5.4 mL
